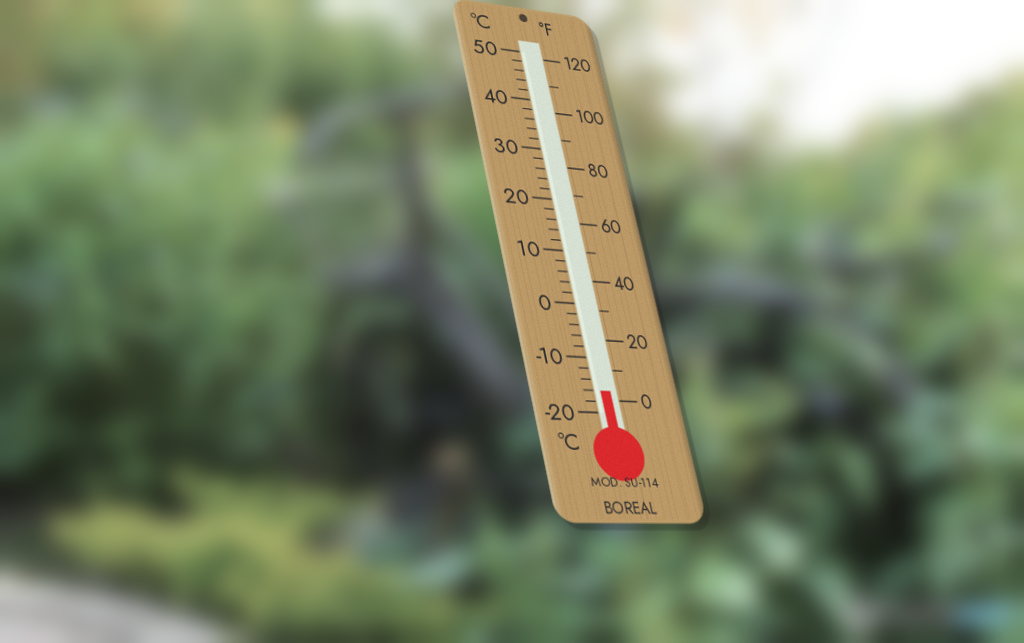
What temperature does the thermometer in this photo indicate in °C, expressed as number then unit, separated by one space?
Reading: -16 °C
